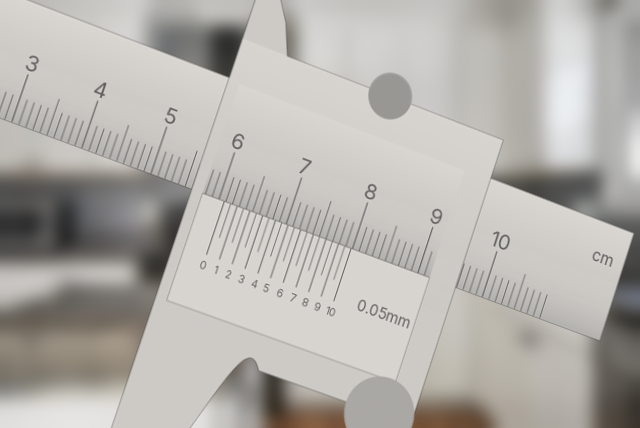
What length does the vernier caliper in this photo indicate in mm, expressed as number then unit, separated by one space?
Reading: 60.8 mm
